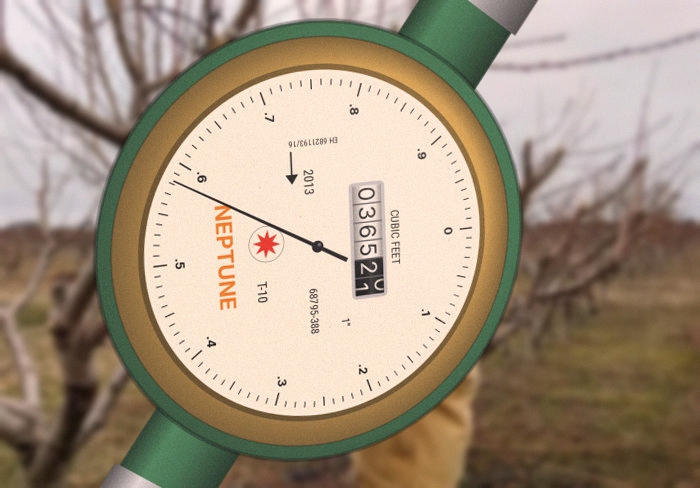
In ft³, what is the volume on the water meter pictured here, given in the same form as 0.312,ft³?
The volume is 36520.58,ft³
